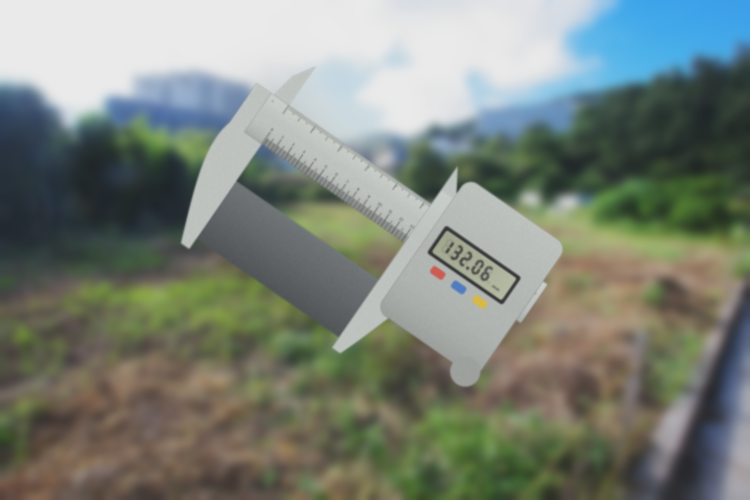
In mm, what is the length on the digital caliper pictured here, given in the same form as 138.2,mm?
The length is 132.06,mm
